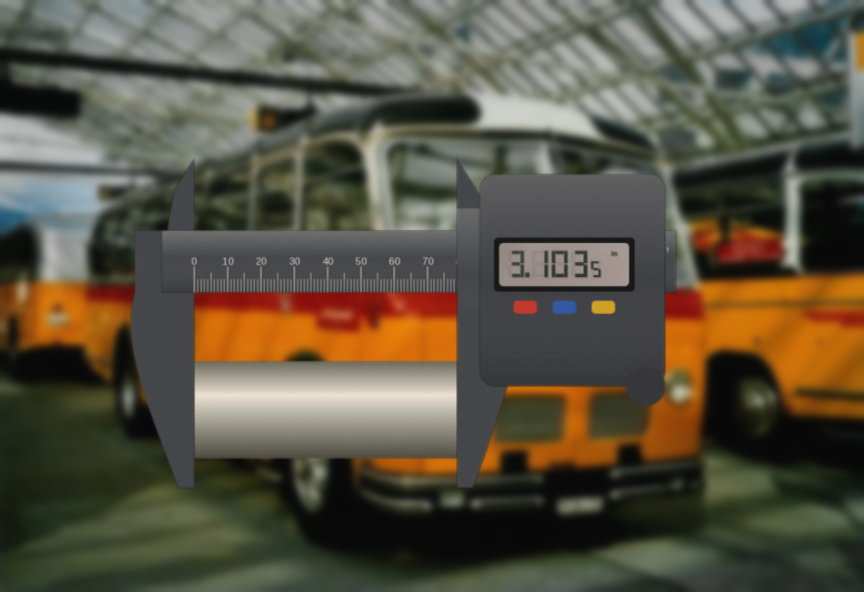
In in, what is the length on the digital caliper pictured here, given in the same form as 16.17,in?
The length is 3.1035,in
